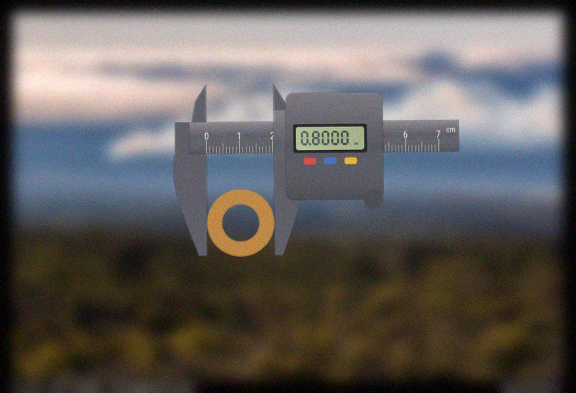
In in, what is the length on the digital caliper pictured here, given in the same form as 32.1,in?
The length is 0.8000,in
